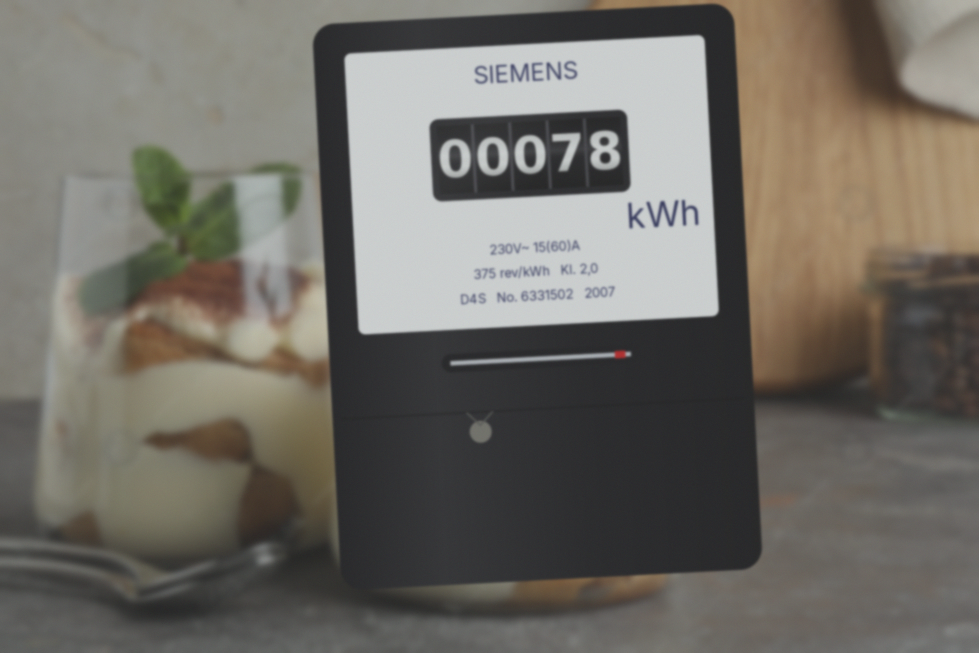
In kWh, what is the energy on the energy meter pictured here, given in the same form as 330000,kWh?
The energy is 78,kWh
